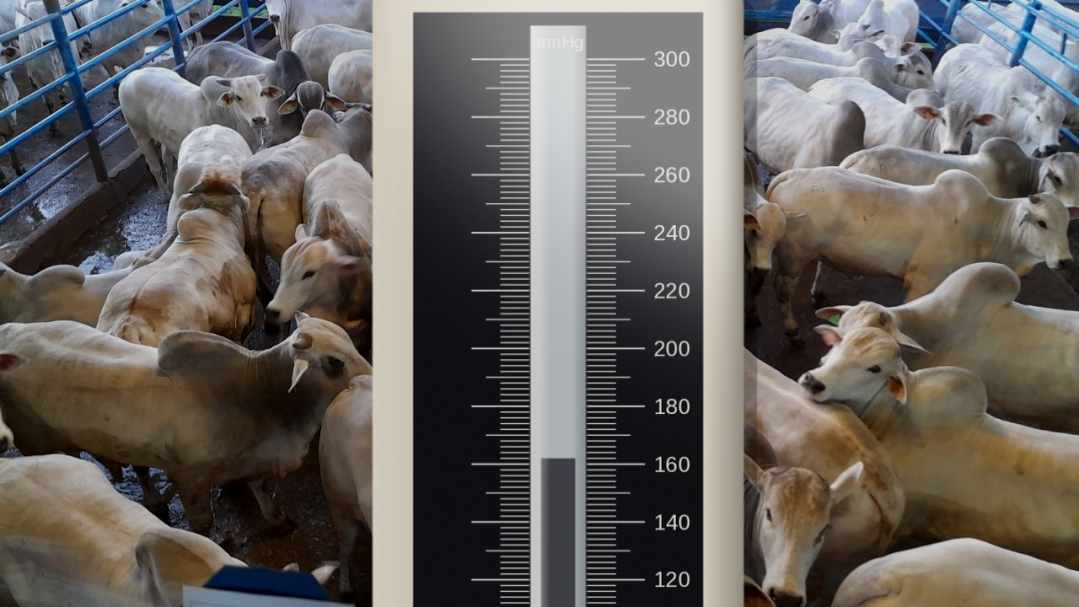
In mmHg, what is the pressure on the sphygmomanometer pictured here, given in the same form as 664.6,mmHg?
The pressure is 162,mmHg
